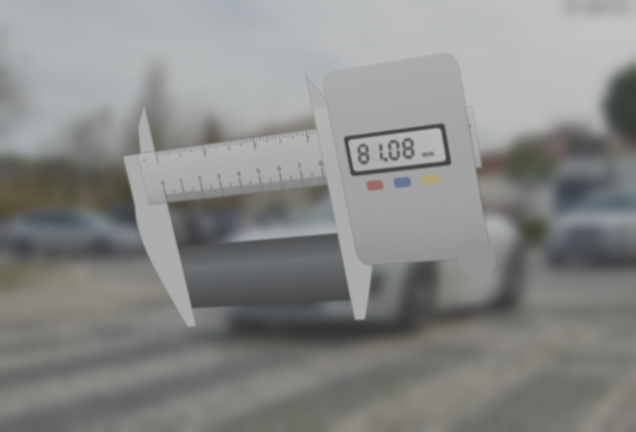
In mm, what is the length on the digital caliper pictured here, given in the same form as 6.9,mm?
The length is 81.08,mm
